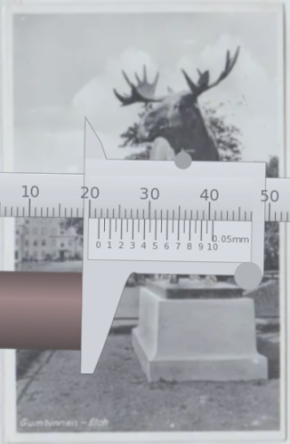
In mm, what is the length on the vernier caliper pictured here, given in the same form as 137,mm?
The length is 21.6,mm
